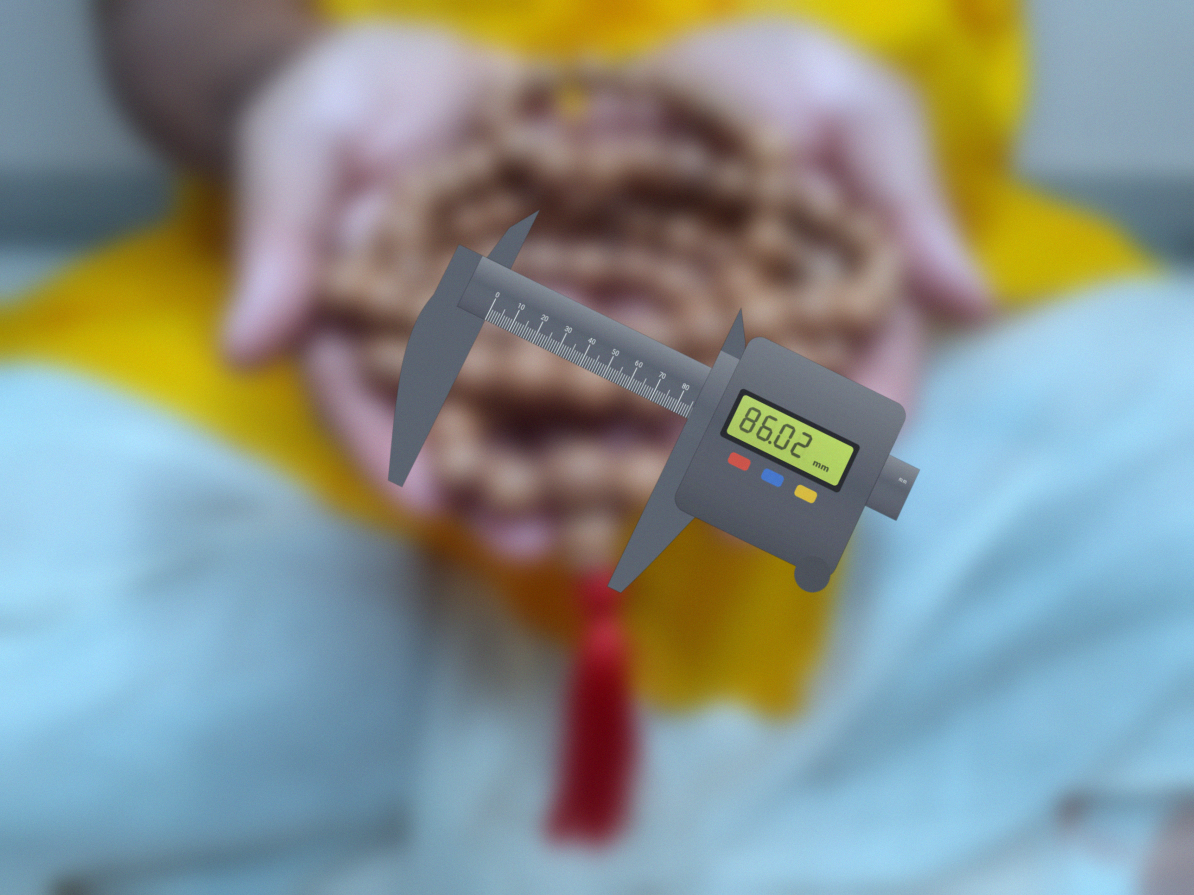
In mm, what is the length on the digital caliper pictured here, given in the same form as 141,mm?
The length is 86.02,mm
